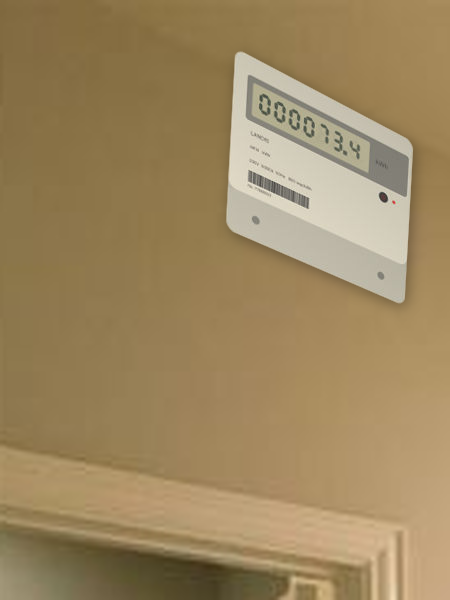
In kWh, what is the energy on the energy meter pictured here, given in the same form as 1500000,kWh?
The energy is 73.4,kWh
